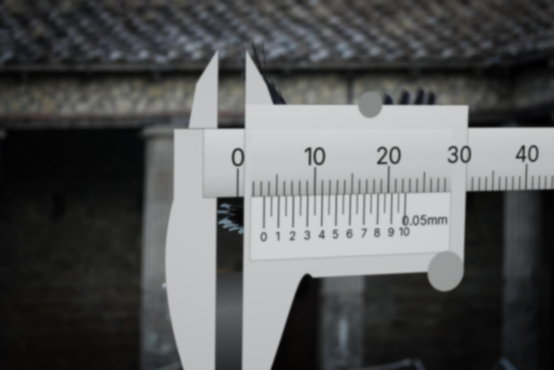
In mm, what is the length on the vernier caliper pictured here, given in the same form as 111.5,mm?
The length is 3.4,mm
